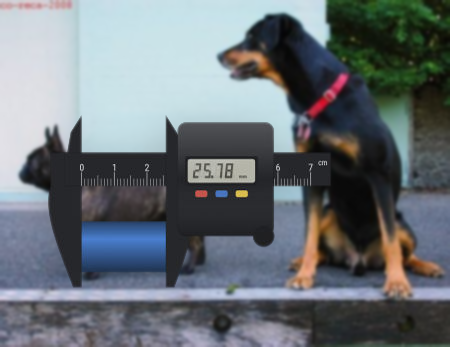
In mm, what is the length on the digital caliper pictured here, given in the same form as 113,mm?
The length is 25.78,mm
